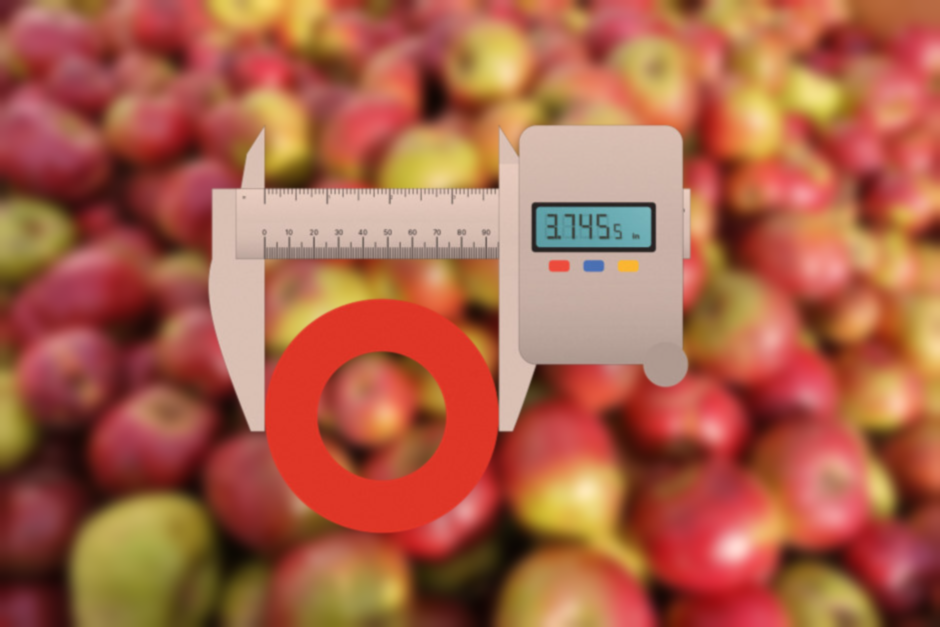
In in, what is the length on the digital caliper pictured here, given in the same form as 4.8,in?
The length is 3.7455,in
